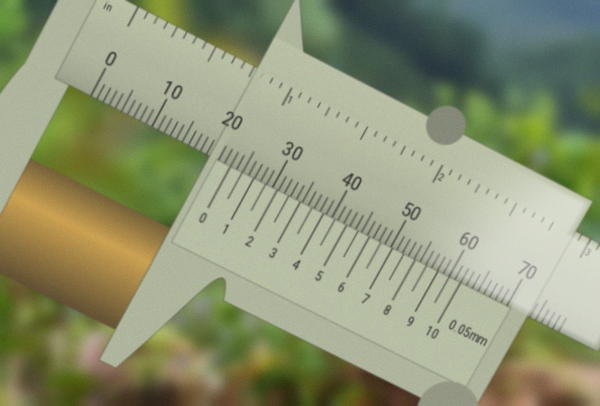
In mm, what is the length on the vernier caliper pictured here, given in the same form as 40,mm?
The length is 23.0,mm
